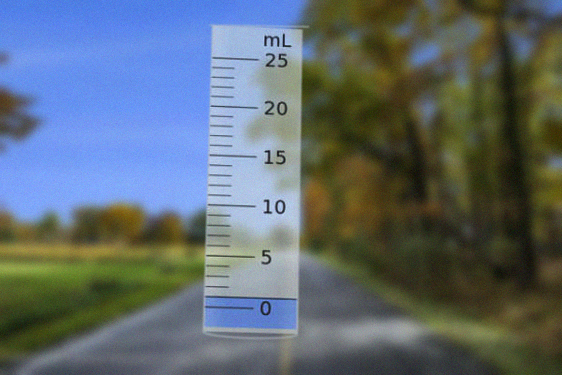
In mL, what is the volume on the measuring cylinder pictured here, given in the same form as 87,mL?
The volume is 1,mL
